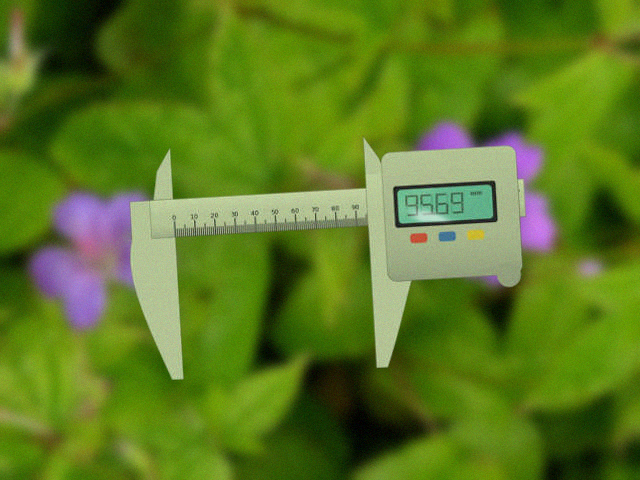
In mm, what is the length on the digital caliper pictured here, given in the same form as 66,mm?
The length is 95.69,mm
